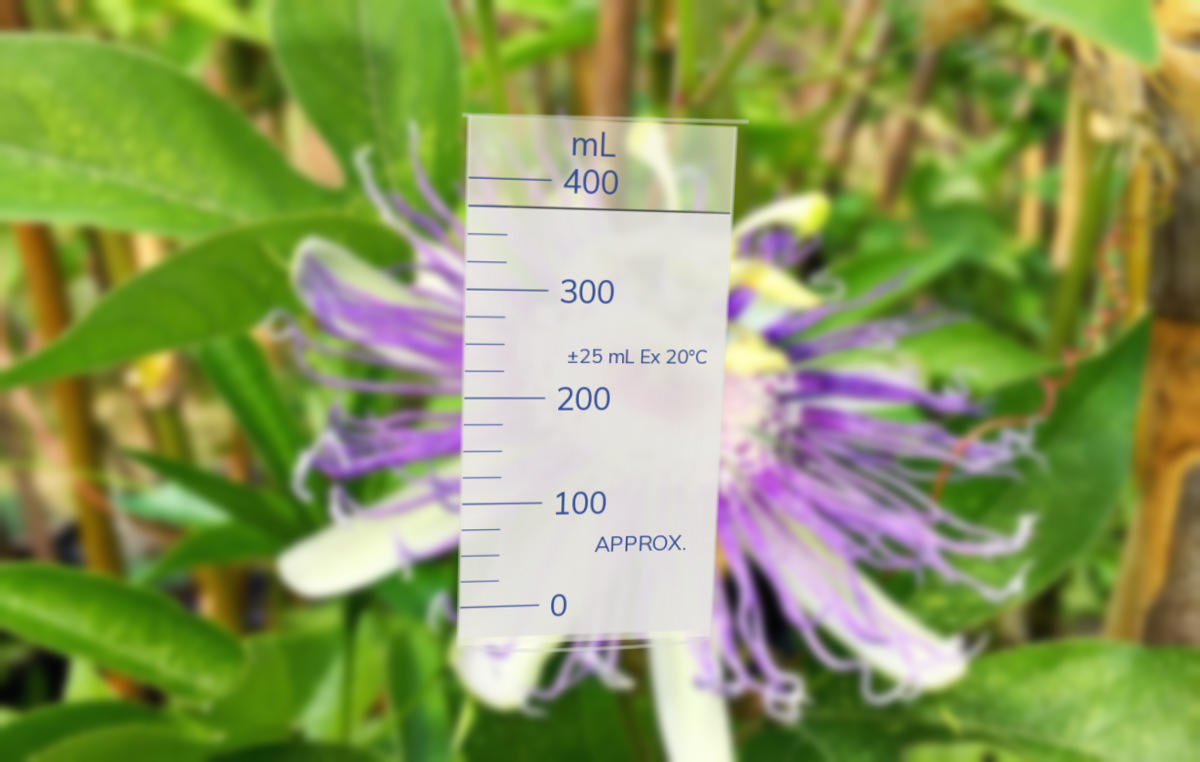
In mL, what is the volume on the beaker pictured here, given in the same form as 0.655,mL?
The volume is 375,mL
